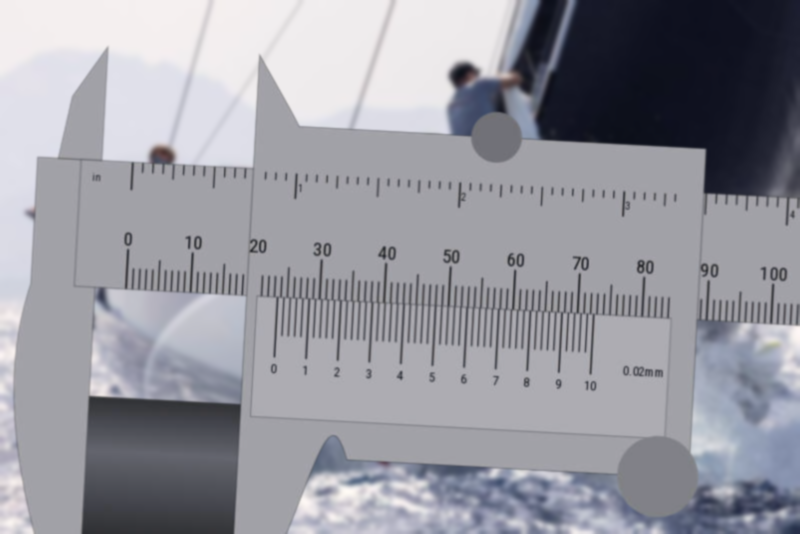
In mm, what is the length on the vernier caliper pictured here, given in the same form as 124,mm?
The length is 23.5,mm
